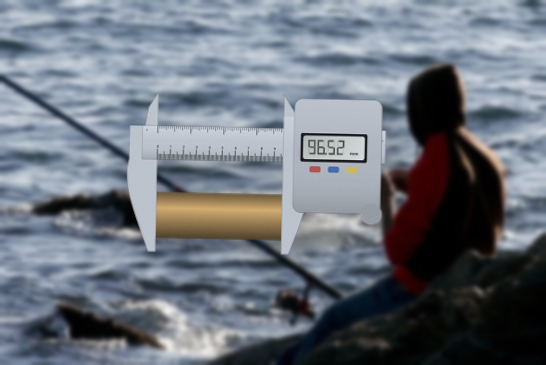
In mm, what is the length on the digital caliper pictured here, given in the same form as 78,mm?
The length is 96.52,mm
